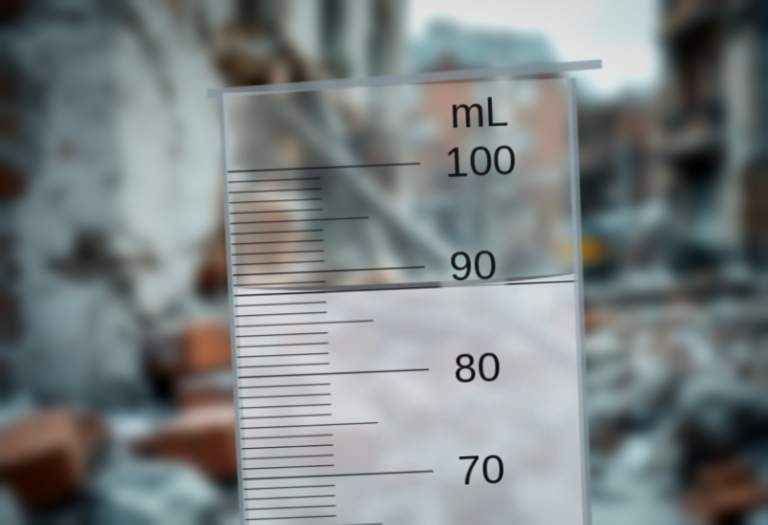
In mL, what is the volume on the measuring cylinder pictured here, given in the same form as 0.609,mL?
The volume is 88,mL
